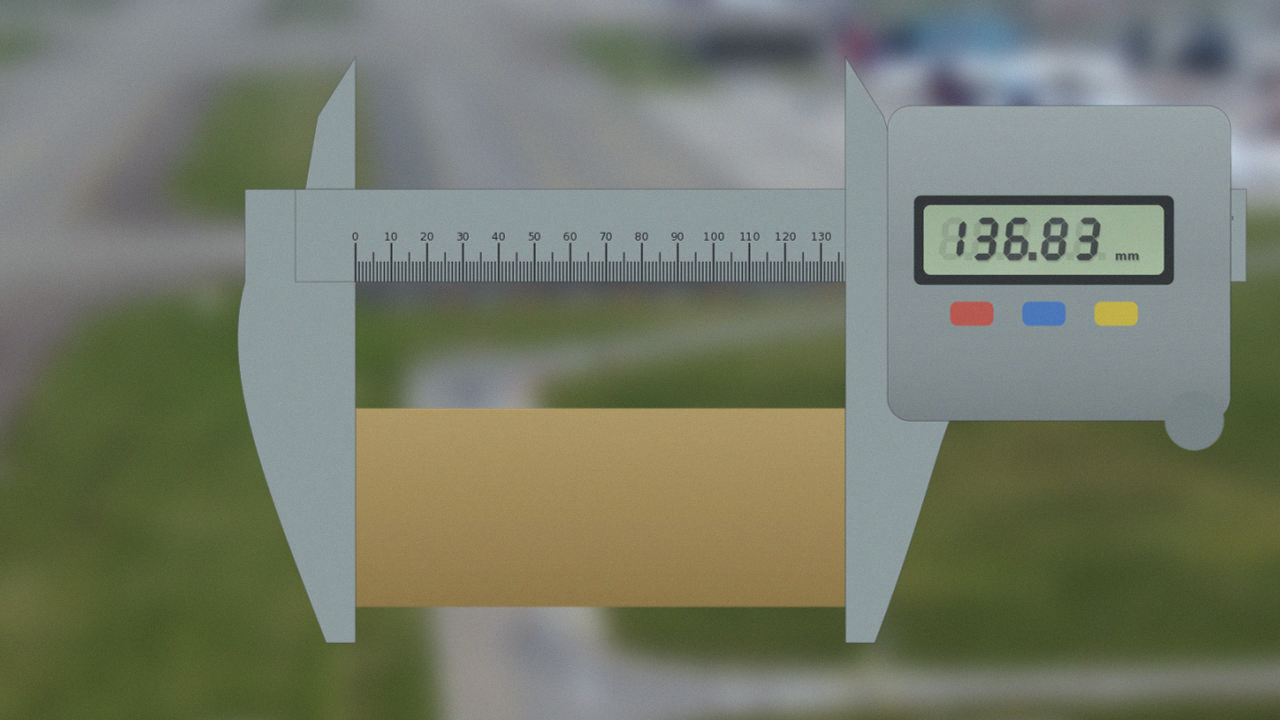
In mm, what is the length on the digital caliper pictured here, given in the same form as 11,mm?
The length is 136.83,mm
